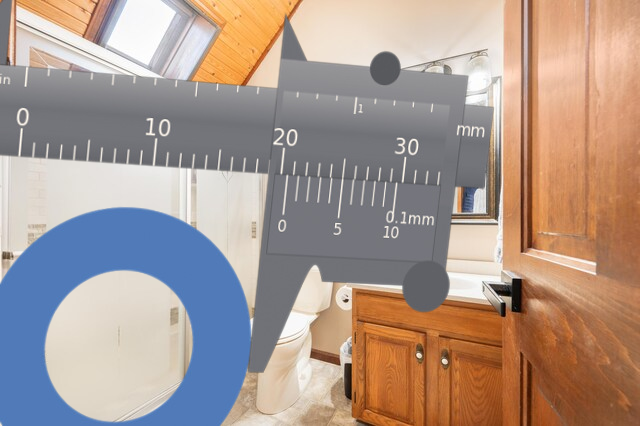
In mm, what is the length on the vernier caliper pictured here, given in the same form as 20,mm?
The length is 20.5,mm
